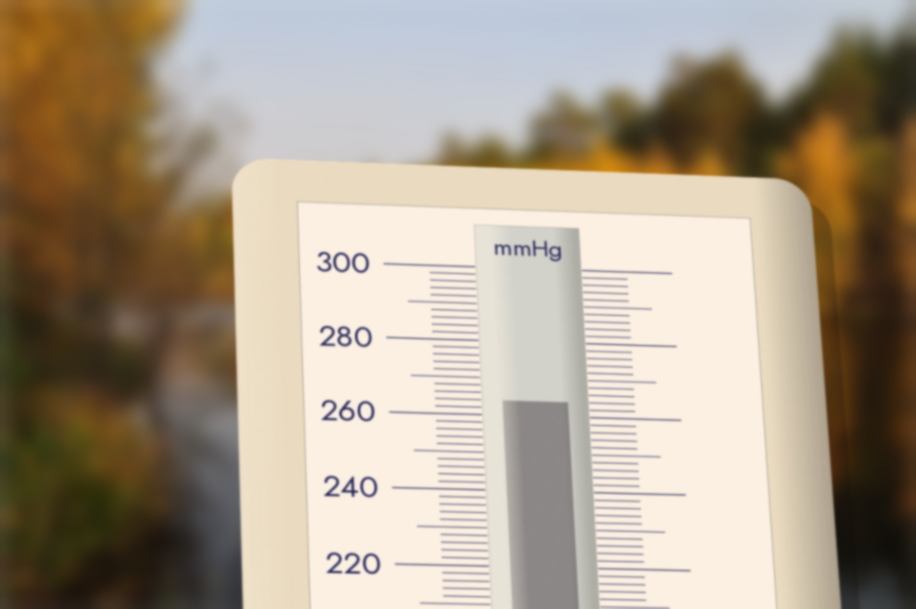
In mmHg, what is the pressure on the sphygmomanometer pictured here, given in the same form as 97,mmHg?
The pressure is 264,mmHg
